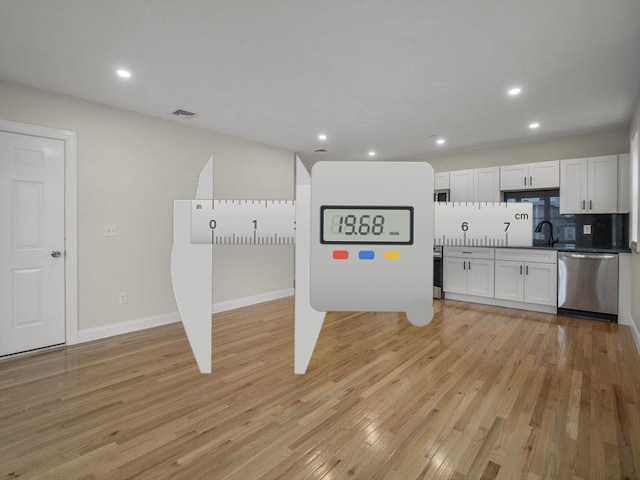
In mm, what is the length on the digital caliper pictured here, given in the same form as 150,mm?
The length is 19.68,mm
